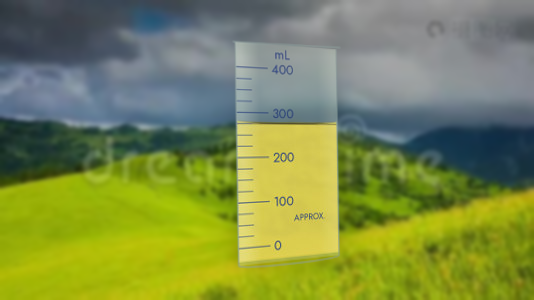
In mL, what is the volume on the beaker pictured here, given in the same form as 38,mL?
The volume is 275,mL
